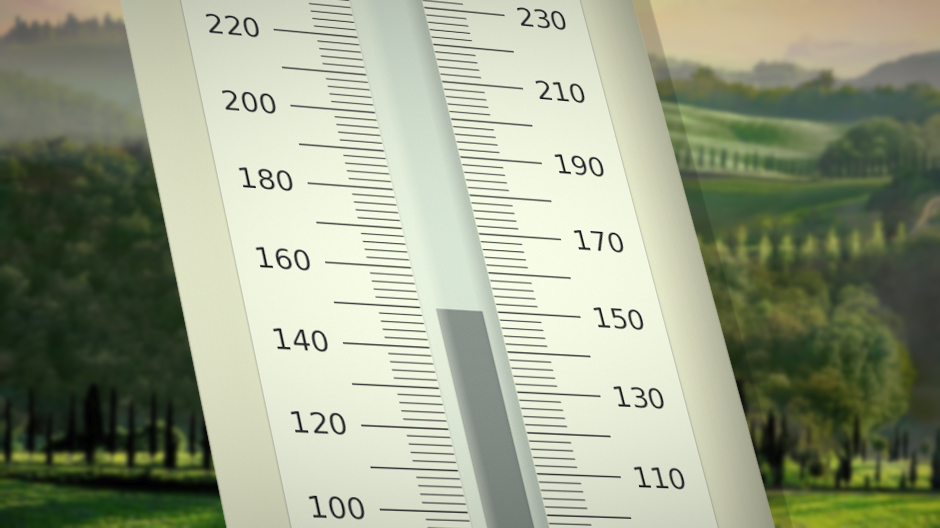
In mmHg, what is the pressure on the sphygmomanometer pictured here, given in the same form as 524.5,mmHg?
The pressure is 150,mmHg
